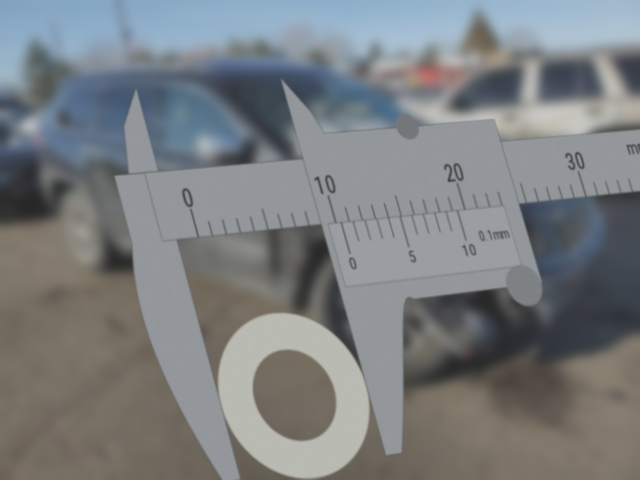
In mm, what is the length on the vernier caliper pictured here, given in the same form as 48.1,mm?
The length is 10.4,mm
